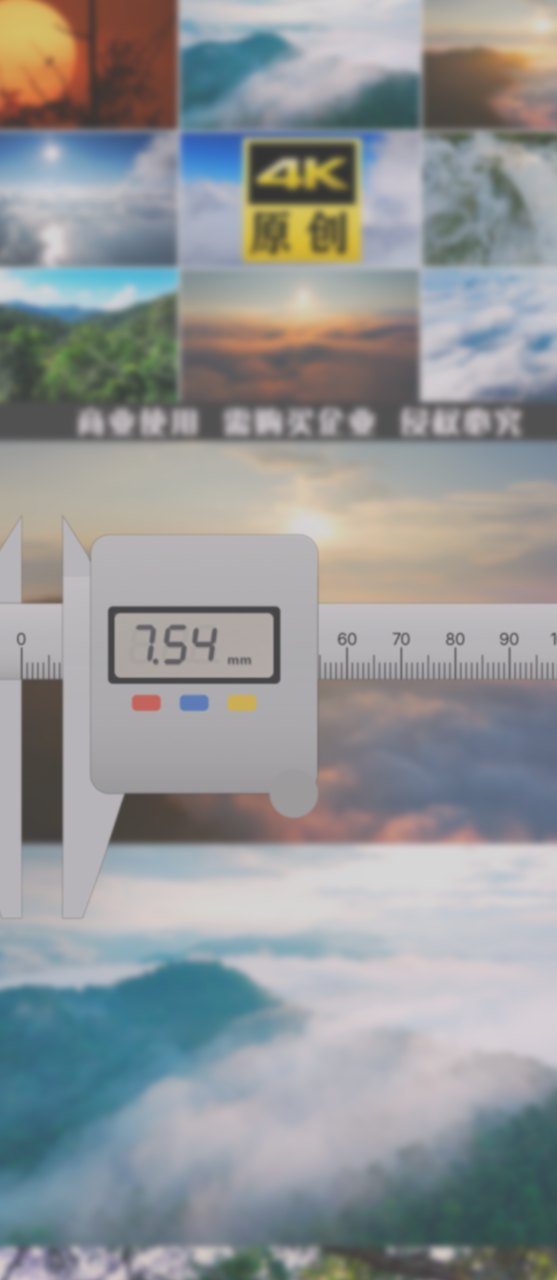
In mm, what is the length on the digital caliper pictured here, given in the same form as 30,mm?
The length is 7.54,mm
